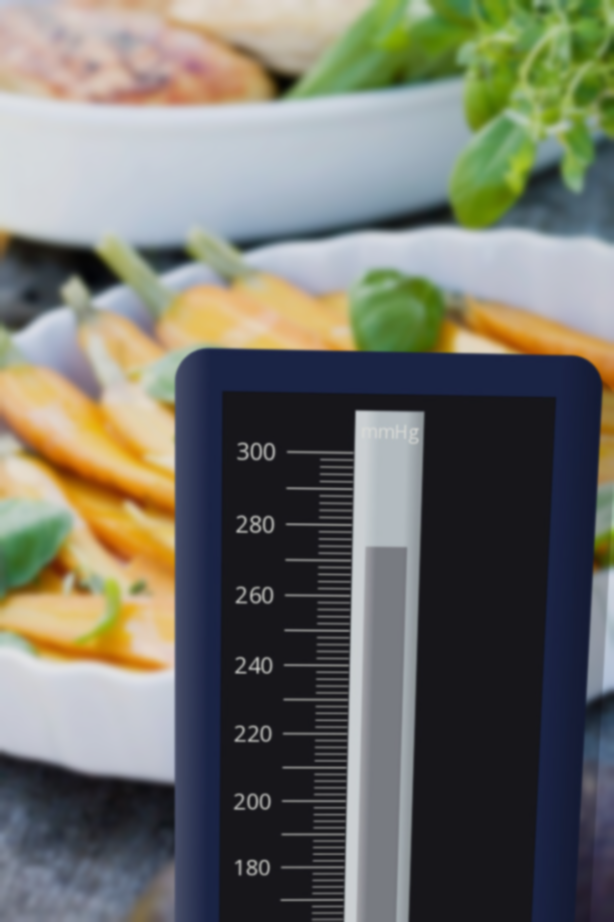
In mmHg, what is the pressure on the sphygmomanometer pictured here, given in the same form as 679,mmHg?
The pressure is 274,mmHg
